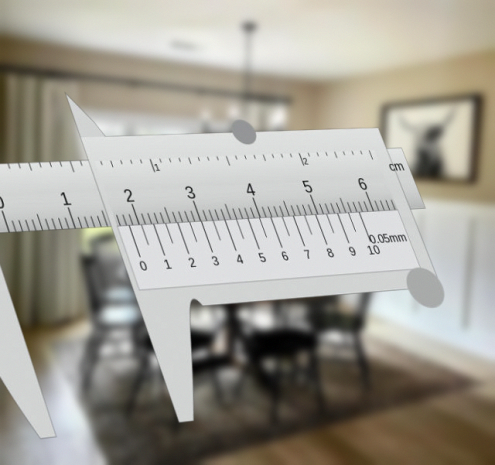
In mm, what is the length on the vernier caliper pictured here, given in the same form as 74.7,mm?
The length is 18.4,mm
